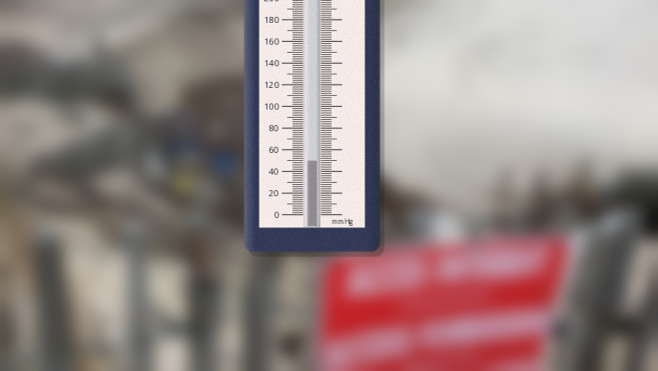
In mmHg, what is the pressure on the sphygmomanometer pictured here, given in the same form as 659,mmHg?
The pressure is 50,mmHg
